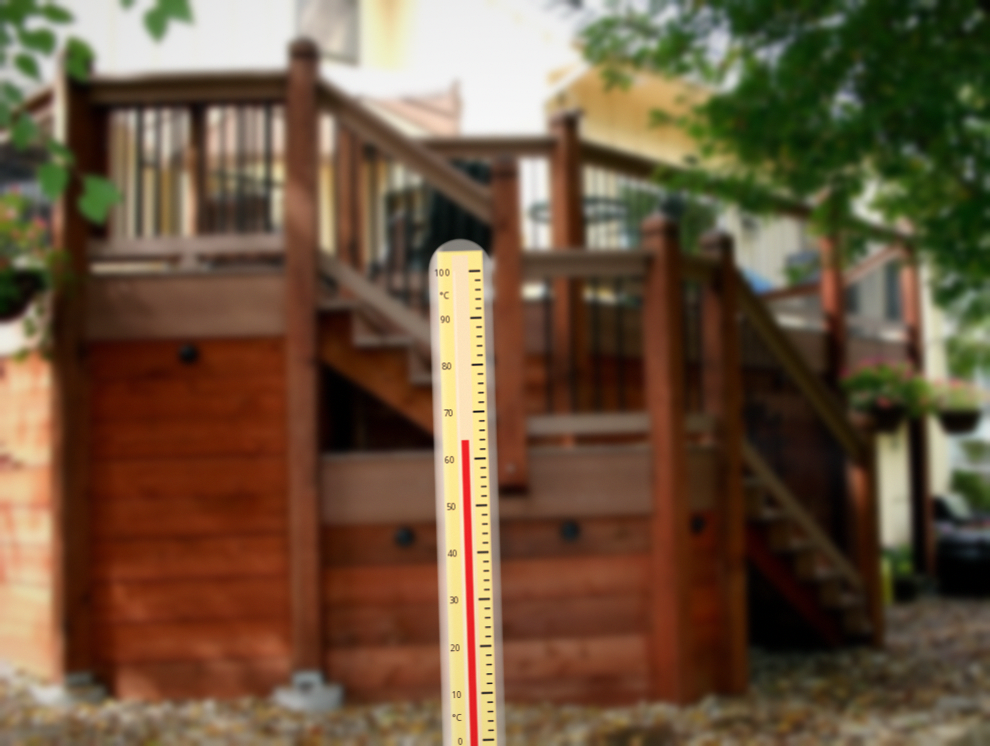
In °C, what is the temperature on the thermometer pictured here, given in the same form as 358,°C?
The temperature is 64,°C
